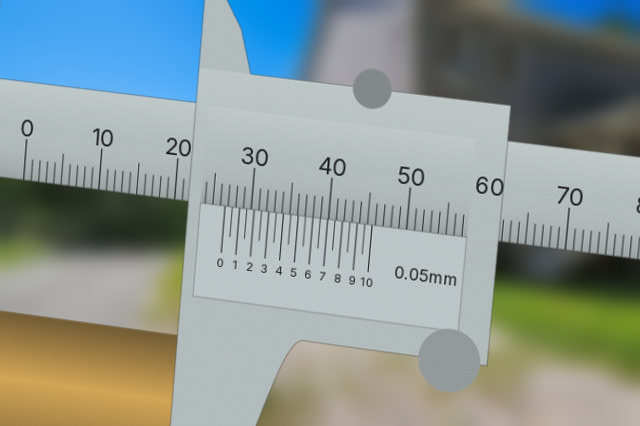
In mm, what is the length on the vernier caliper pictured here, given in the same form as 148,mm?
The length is 26.6,mm
